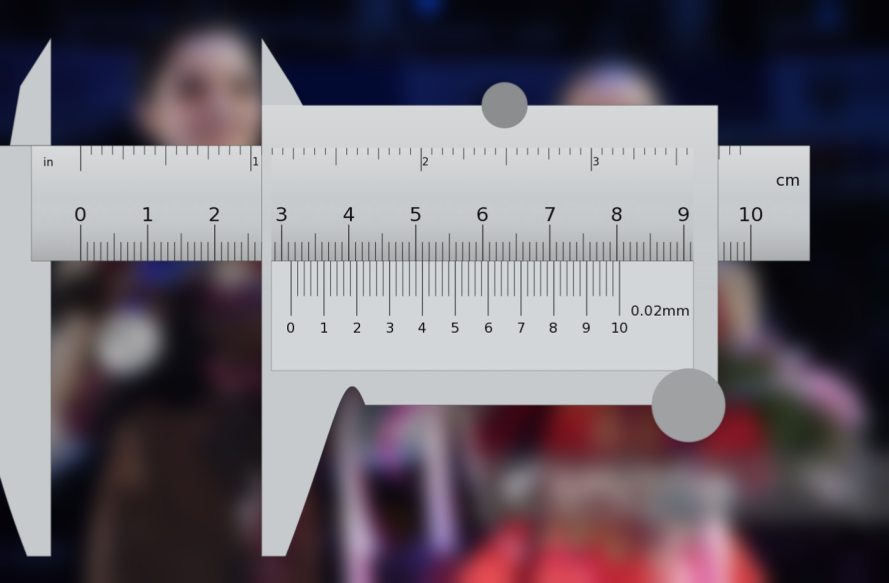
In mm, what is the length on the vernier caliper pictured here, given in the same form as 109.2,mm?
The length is 31.4,mm
